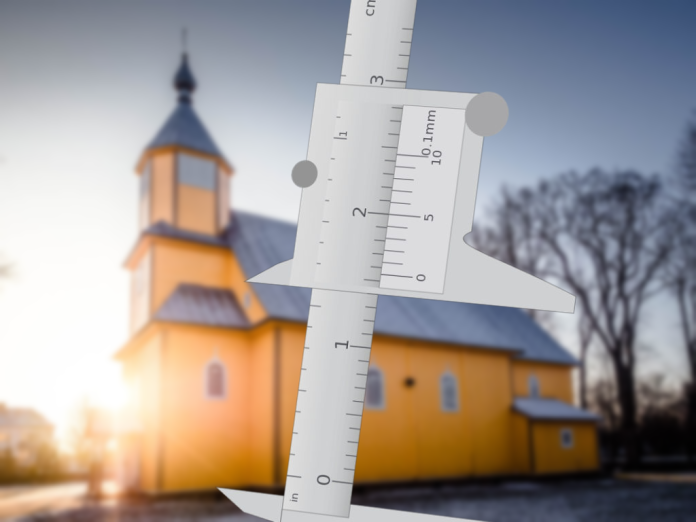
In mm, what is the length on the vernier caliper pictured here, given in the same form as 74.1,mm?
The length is 15.5,mm
